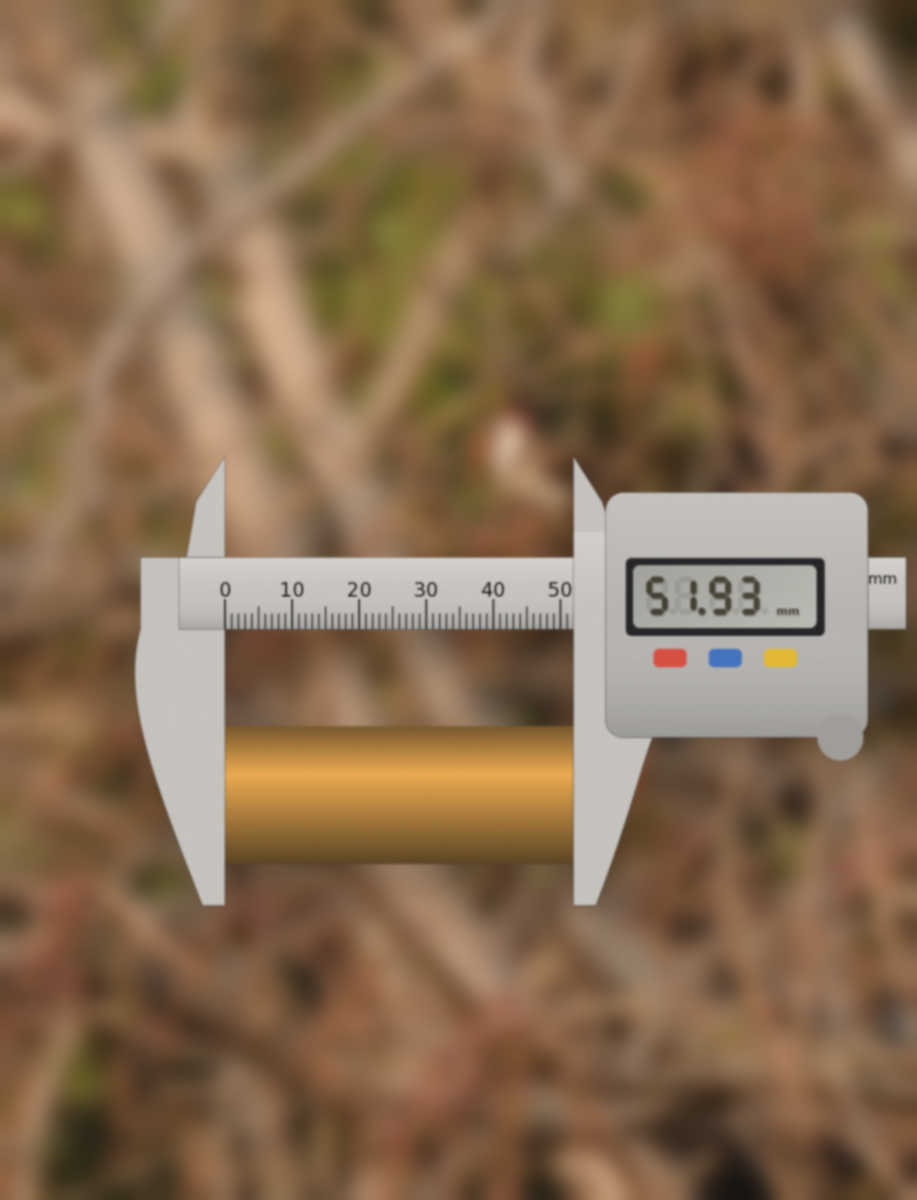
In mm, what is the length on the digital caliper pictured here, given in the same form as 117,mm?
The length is 51.93,mm
